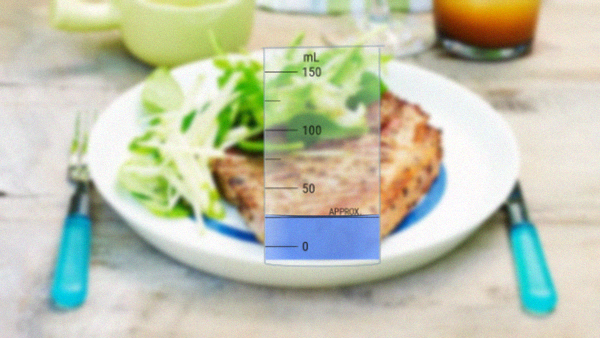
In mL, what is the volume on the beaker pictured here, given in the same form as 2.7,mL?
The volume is 25,mL
